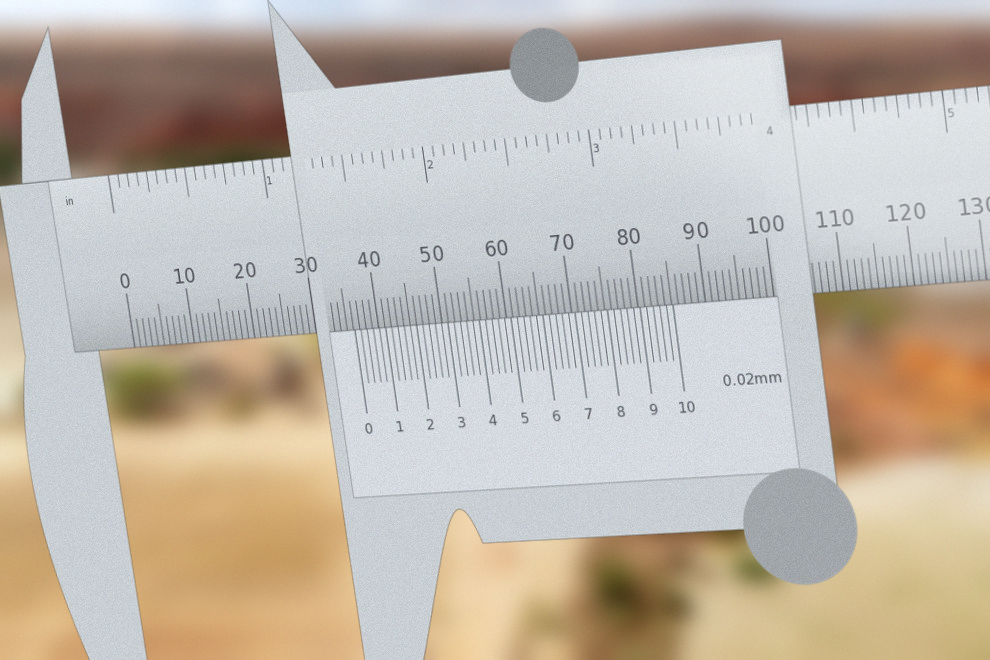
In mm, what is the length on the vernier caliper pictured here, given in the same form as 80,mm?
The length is 36.2,mm
